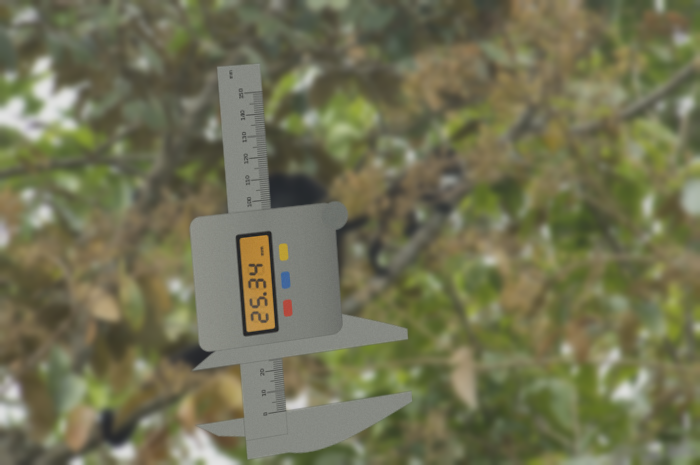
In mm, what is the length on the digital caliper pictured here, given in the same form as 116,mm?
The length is 25.34,mm
